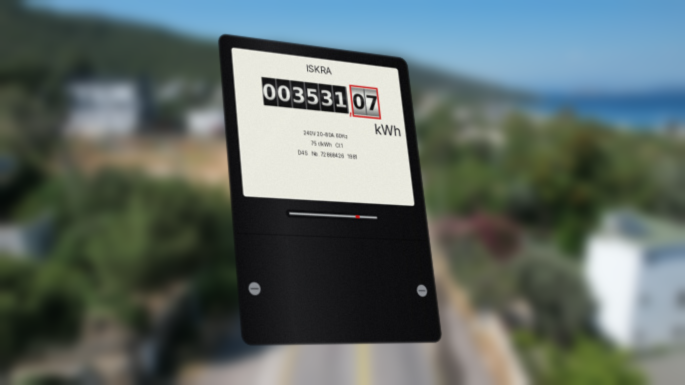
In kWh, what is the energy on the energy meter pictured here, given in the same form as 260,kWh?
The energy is 3531.07,kWh
